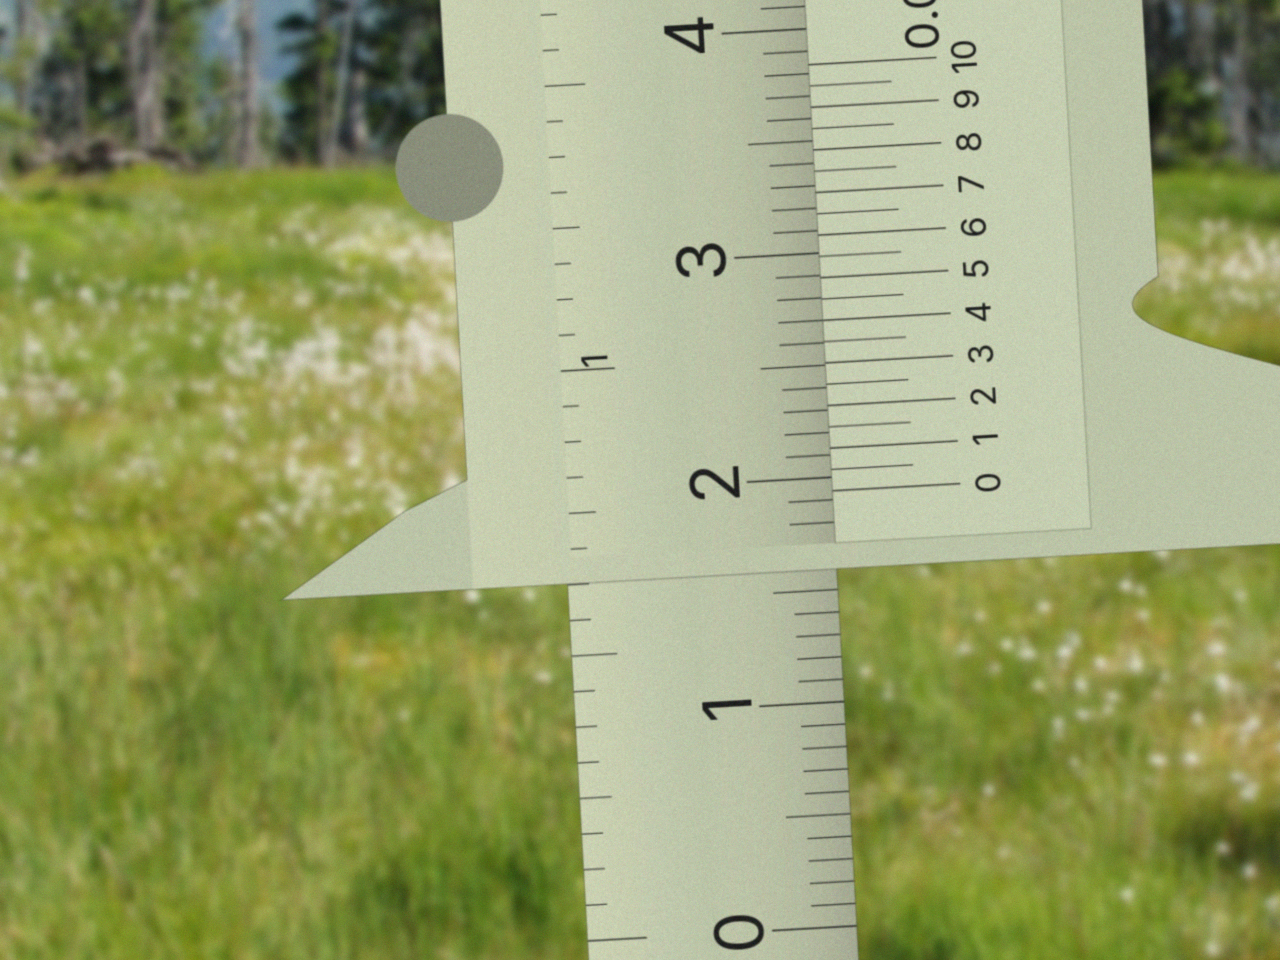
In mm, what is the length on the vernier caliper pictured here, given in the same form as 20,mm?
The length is 19.4,mm
